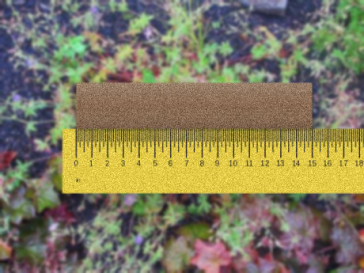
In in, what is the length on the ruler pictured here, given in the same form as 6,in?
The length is 15,in
